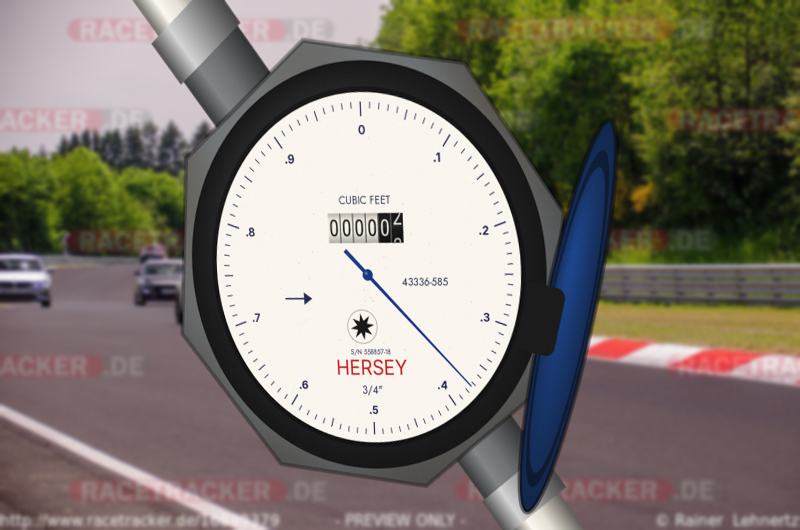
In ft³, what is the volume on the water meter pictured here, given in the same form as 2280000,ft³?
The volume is 2.37,ft³
